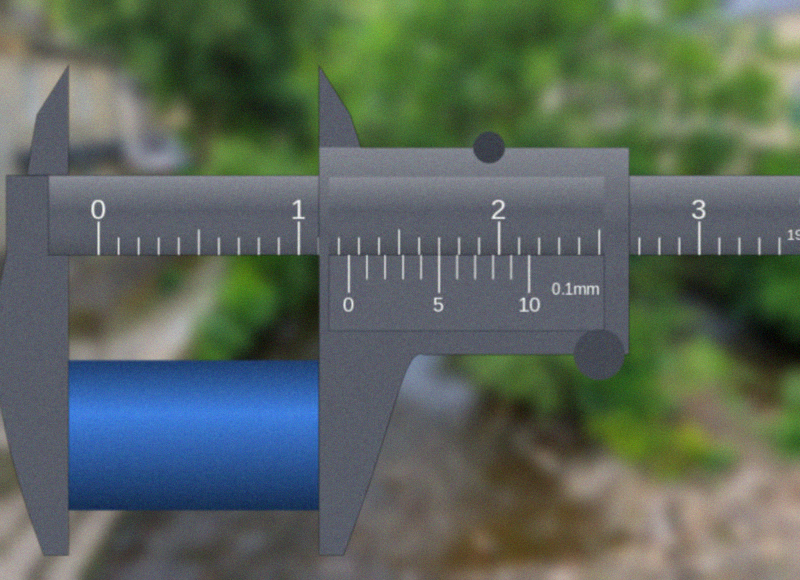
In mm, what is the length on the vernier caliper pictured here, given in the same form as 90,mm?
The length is 12.5,mm
